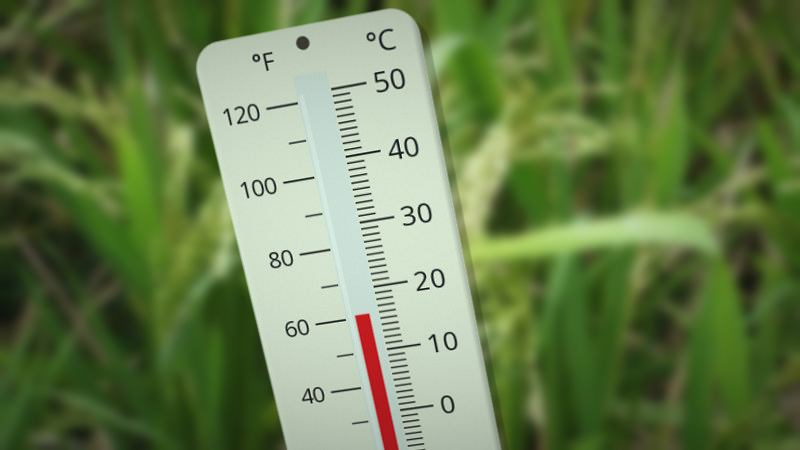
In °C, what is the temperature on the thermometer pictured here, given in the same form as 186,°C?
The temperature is 16,°C
